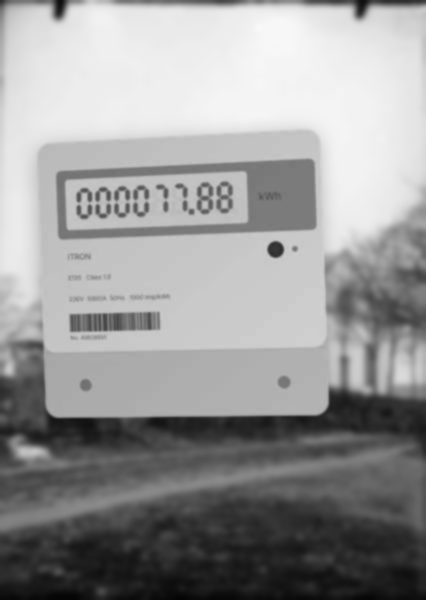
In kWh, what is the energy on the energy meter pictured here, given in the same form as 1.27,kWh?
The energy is 77.88,kWh
